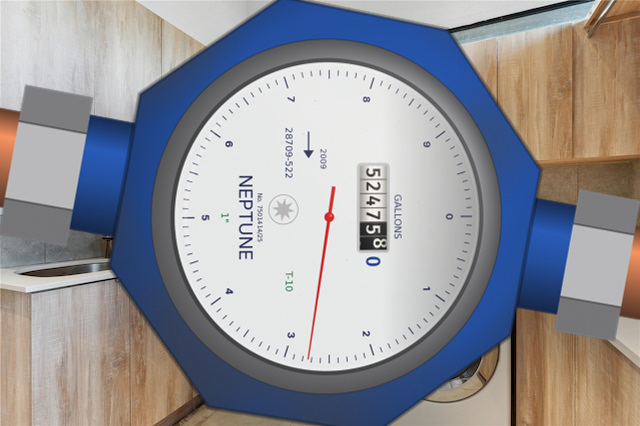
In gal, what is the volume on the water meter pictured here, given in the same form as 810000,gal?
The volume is 5247582.7,gal
